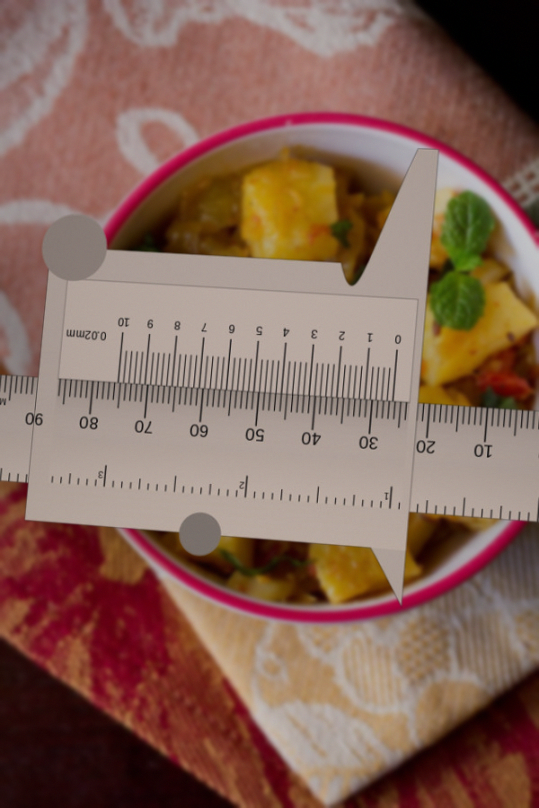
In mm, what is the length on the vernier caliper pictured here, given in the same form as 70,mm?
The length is 26.4,mm
